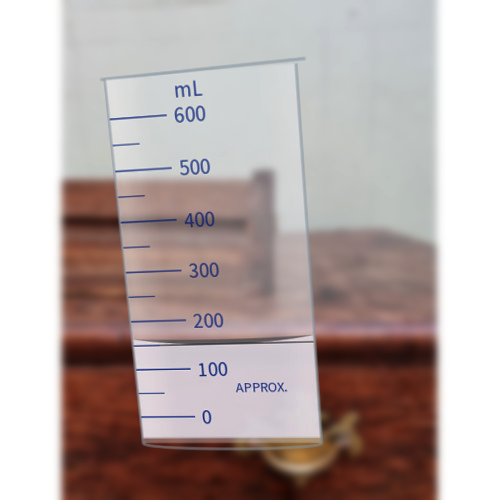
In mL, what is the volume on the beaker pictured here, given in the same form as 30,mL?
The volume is 150,mL
